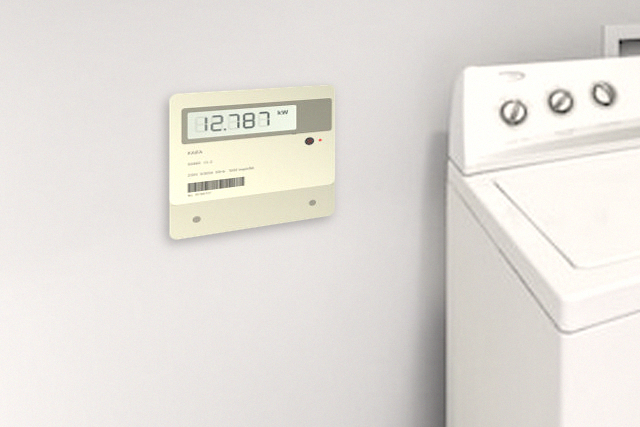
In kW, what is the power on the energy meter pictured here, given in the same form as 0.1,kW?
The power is 12.787,kW
